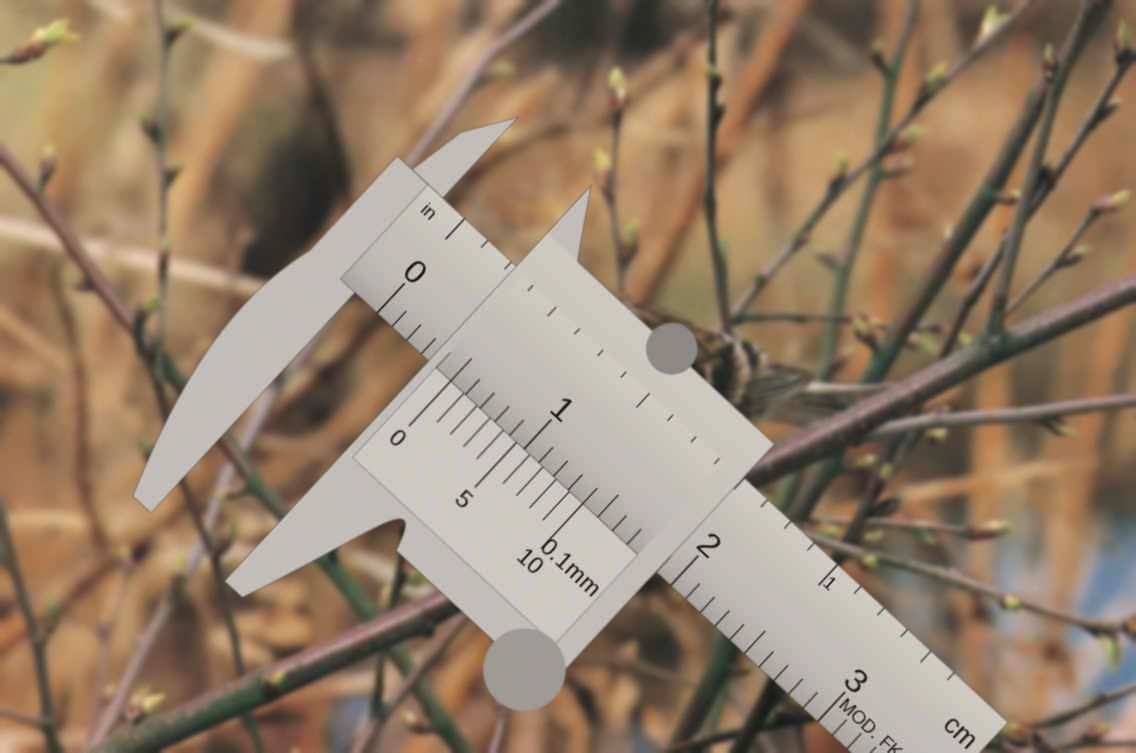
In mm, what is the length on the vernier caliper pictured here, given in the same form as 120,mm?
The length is 5.0,mm
